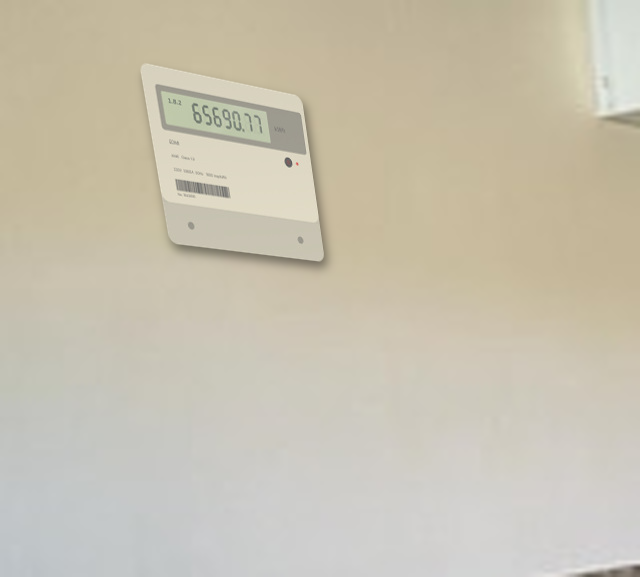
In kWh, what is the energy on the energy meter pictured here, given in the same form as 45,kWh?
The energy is 65690.77,kWh
